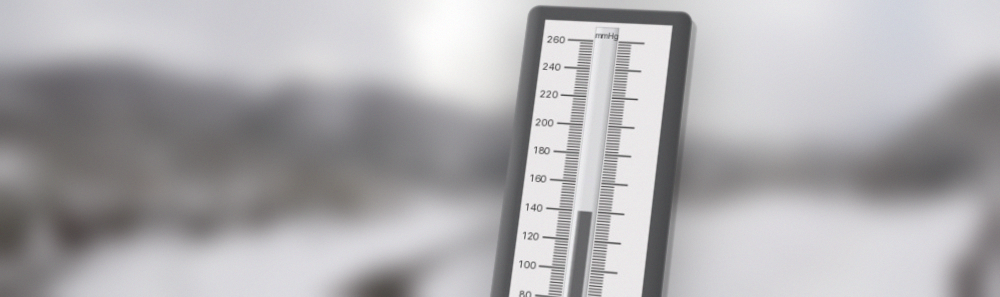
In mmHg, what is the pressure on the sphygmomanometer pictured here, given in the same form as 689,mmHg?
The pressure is 140,mmHg
